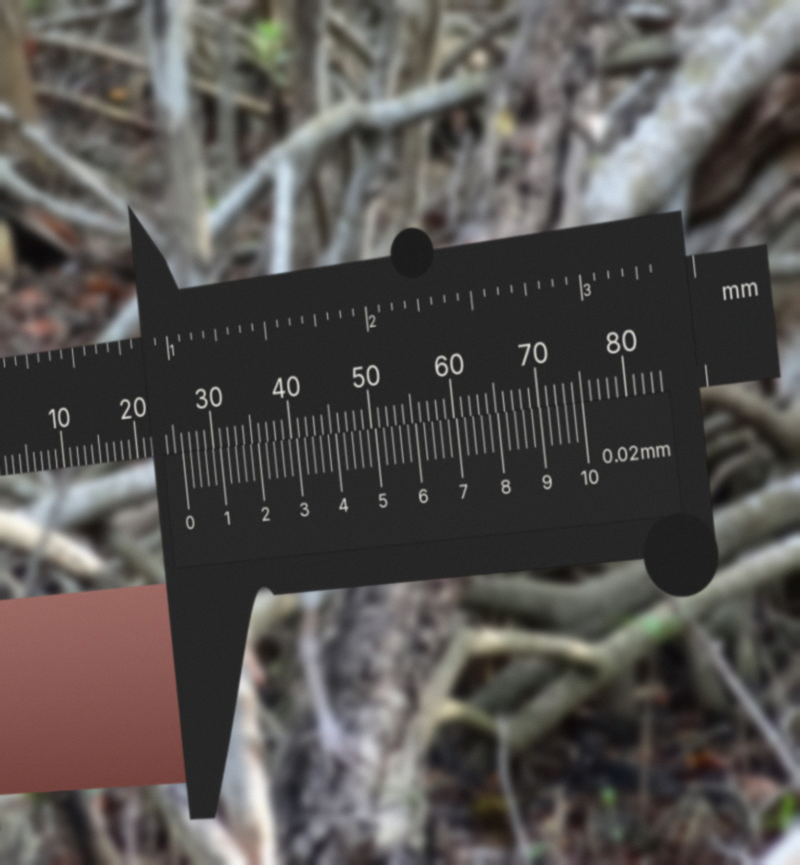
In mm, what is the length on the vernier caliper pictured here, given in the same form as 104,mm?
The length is 26.0,mm
